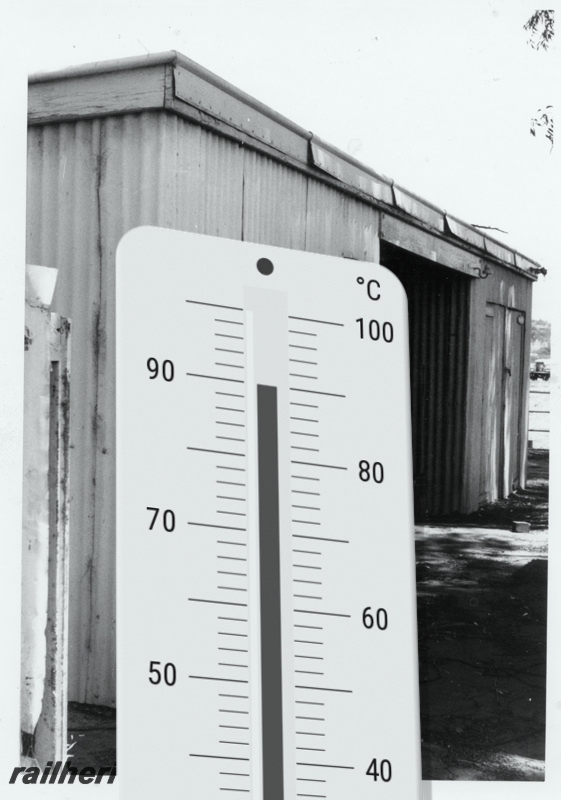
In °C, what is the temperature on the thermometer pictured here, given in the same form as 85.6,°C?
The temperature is 90,°C
